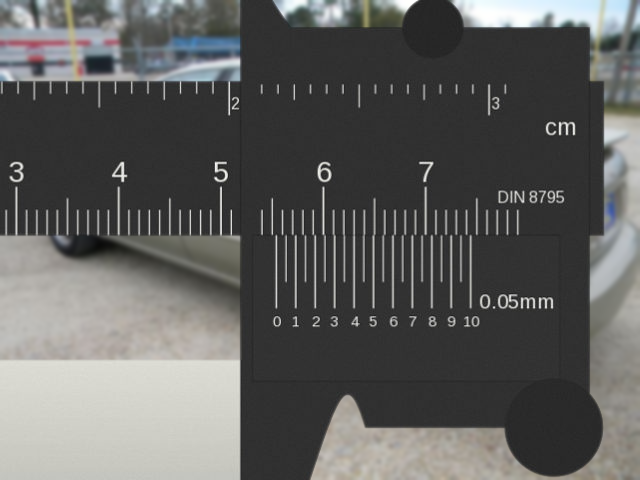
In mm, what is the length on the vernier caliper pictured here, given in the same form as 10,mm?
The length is 55.4,mm
